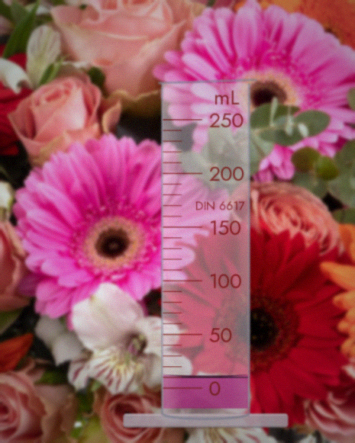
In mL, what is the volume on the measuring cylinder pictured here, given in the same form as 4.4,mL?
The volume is 10,mL
